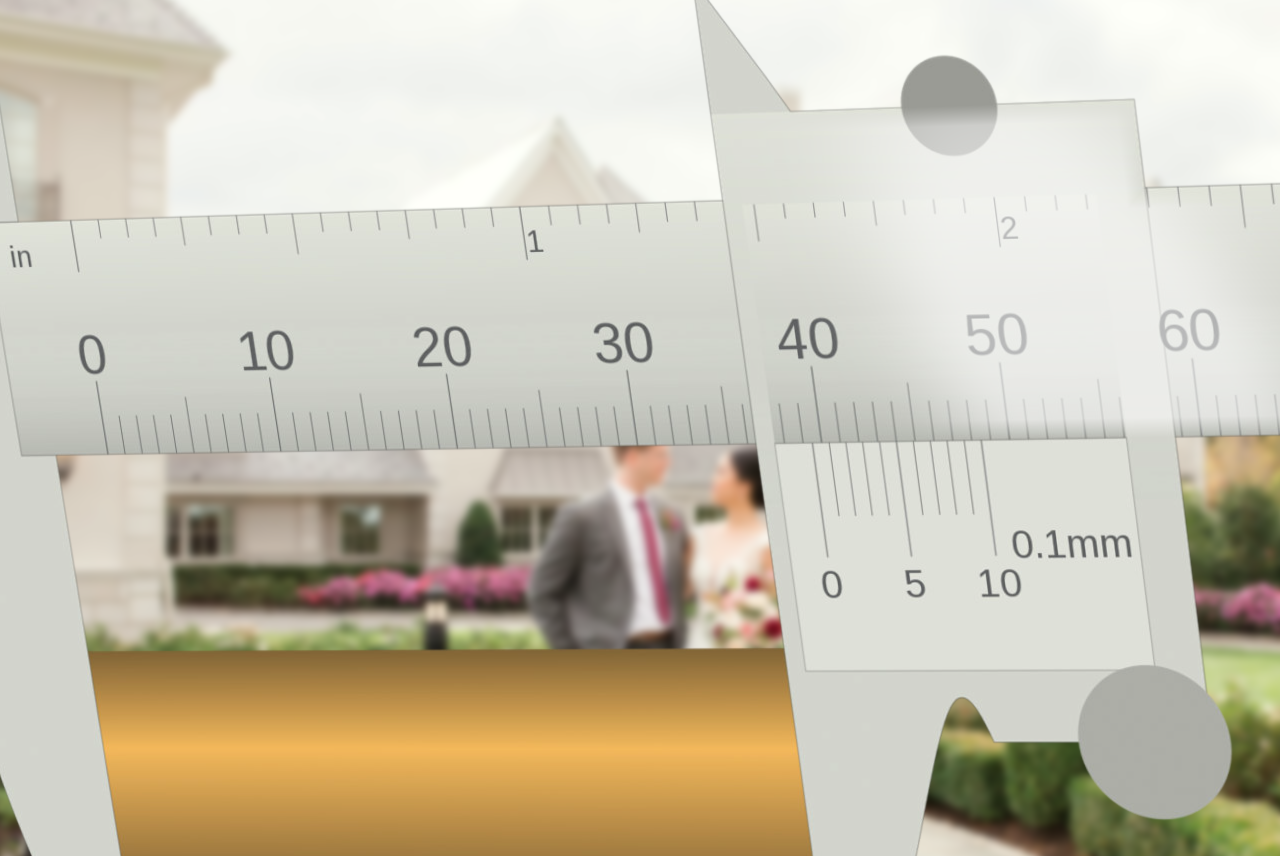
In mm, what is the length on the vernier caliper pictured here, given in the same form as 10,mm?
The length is 39.5,mm
